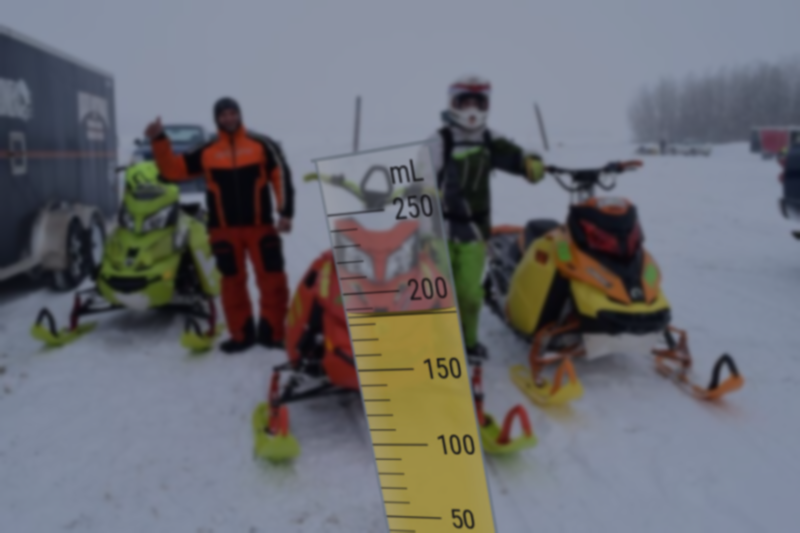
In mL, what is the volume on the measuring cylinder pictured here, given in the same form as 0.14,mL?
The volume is 185,mL
